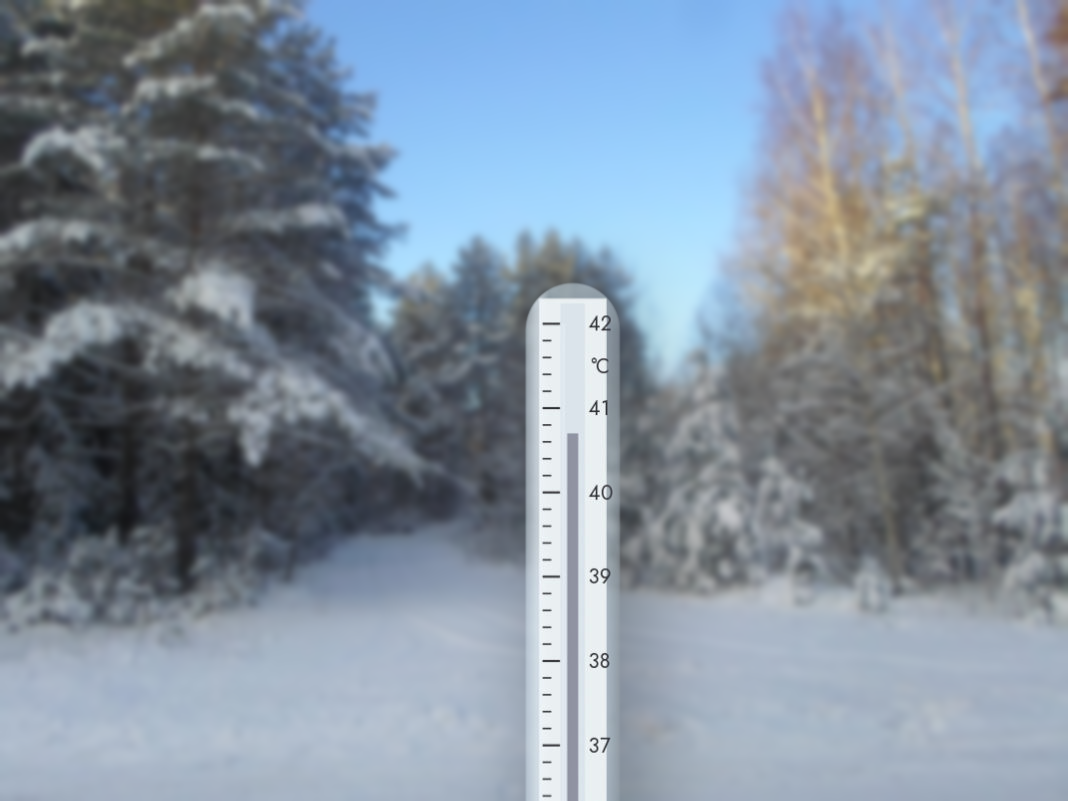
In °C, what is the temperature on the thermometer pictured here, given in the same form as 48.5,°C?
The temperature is 40.7,°C
